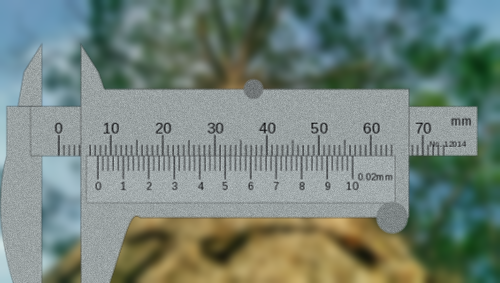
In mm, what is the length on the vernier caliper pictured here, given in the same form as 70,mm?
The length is 7.5,mm
